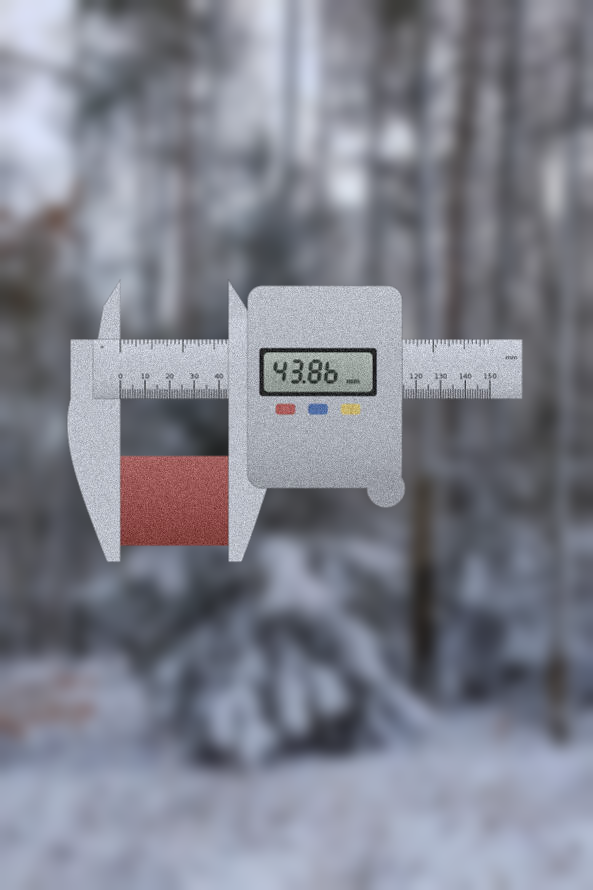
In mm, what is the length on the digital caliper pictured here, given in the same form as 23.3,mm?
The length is 43.86,mm
